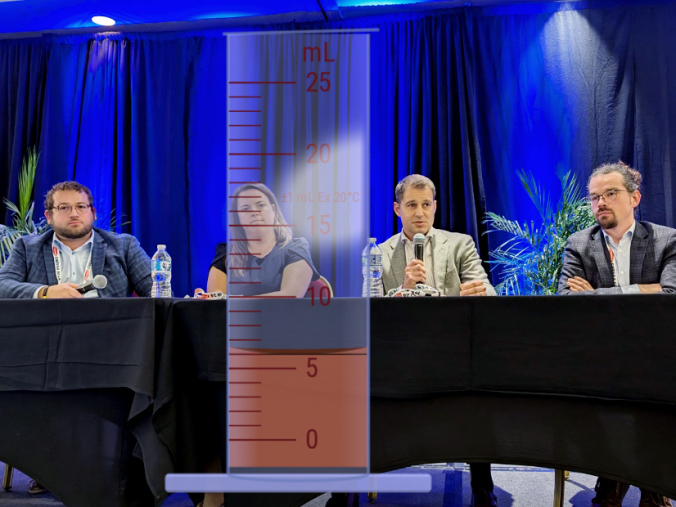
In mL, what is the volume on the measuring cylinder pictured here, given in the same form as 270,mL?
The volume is 6,mL
